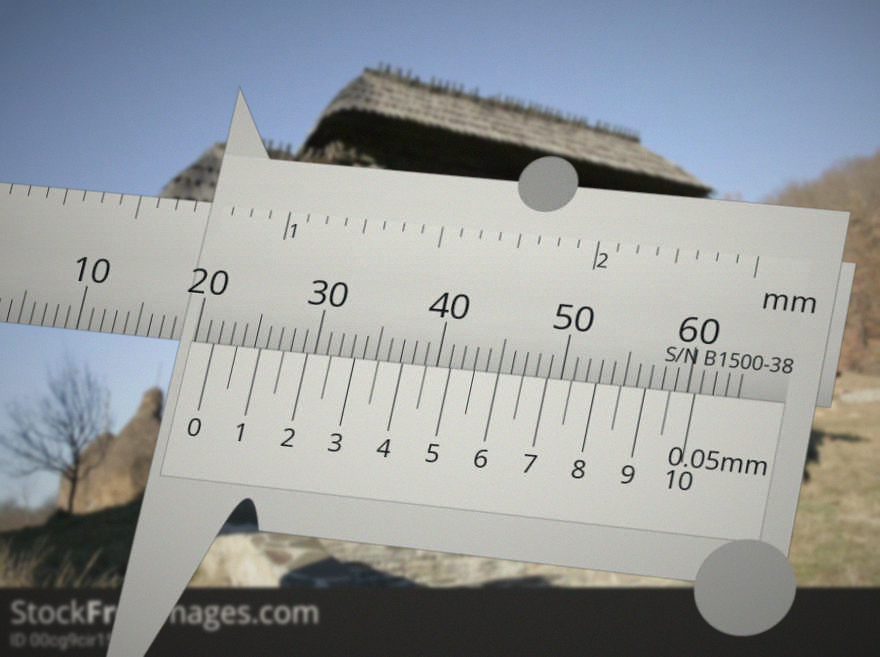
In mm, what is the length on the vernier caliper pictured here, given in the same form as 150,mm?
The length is 21.6,mm
